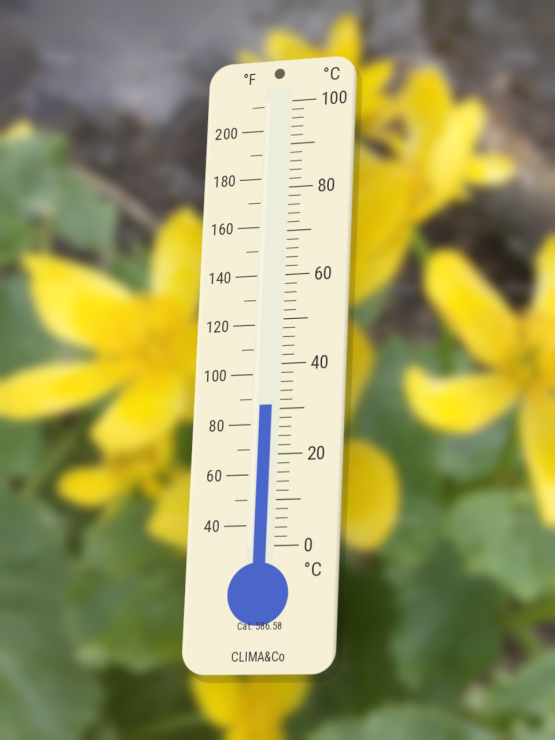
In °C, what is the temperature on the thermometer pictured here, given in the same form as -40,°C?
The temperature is 31,°C
